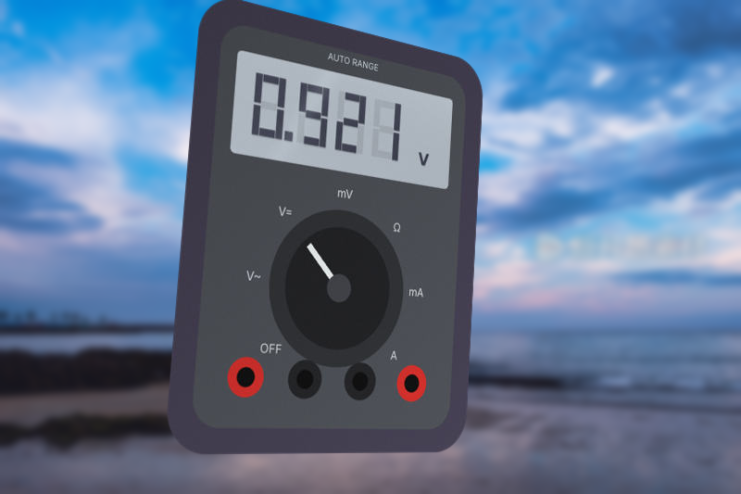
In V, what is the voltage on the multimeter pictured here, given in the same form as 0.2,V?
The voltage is 0.921,V
